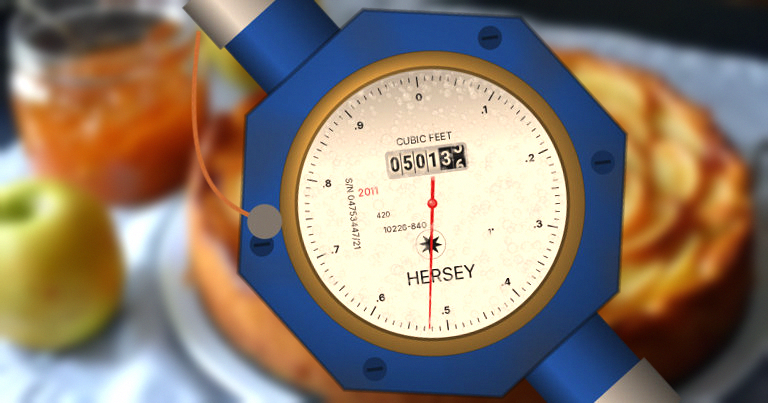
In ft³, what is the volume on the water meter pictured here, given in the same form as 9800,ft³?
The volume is 50135.52,ft³
